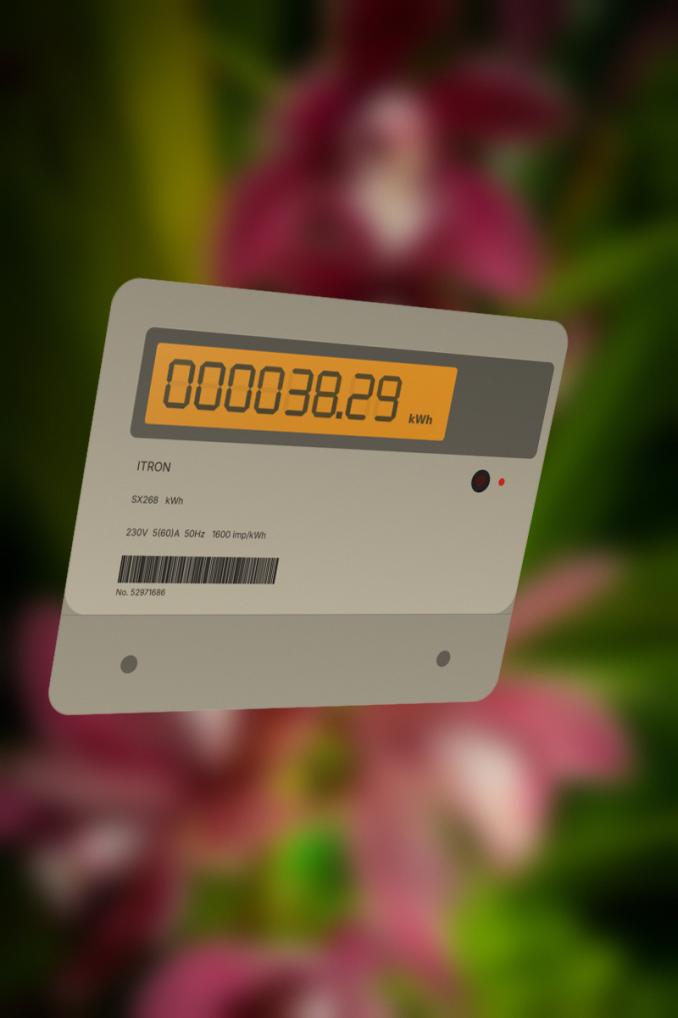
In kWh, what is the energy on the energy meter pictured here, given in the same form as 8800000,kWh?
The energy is 38.29,kWh
